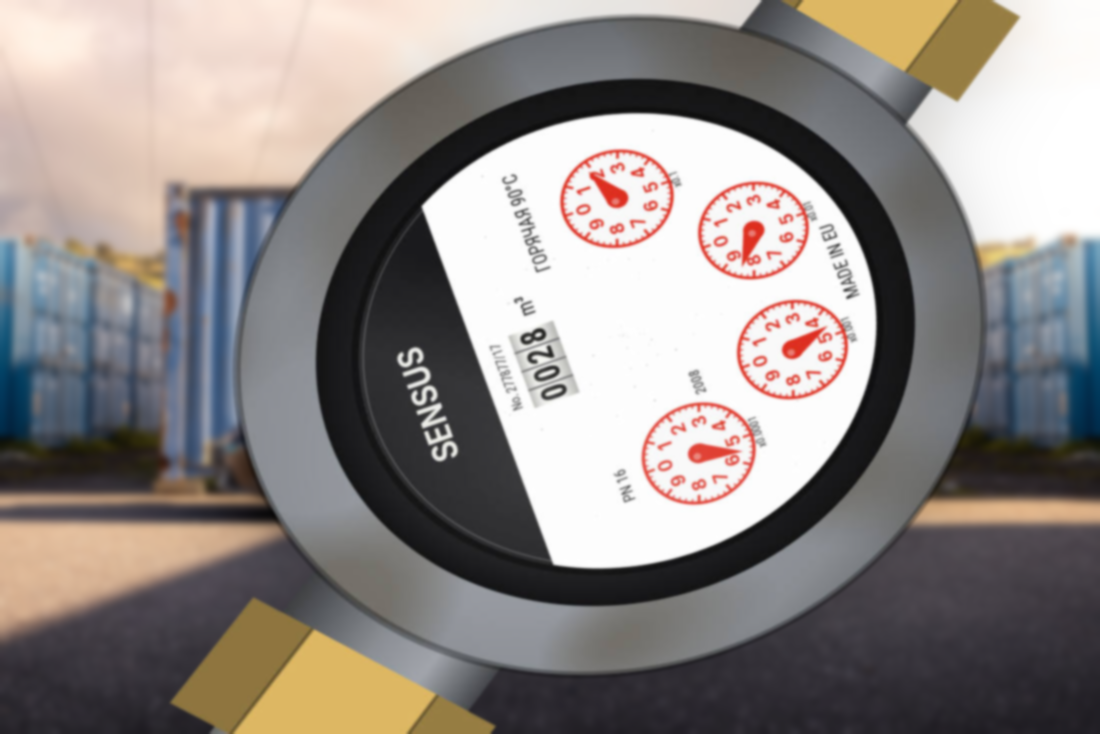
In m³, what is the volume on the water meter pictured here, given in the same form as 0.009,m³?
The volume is 28.1845,m³
